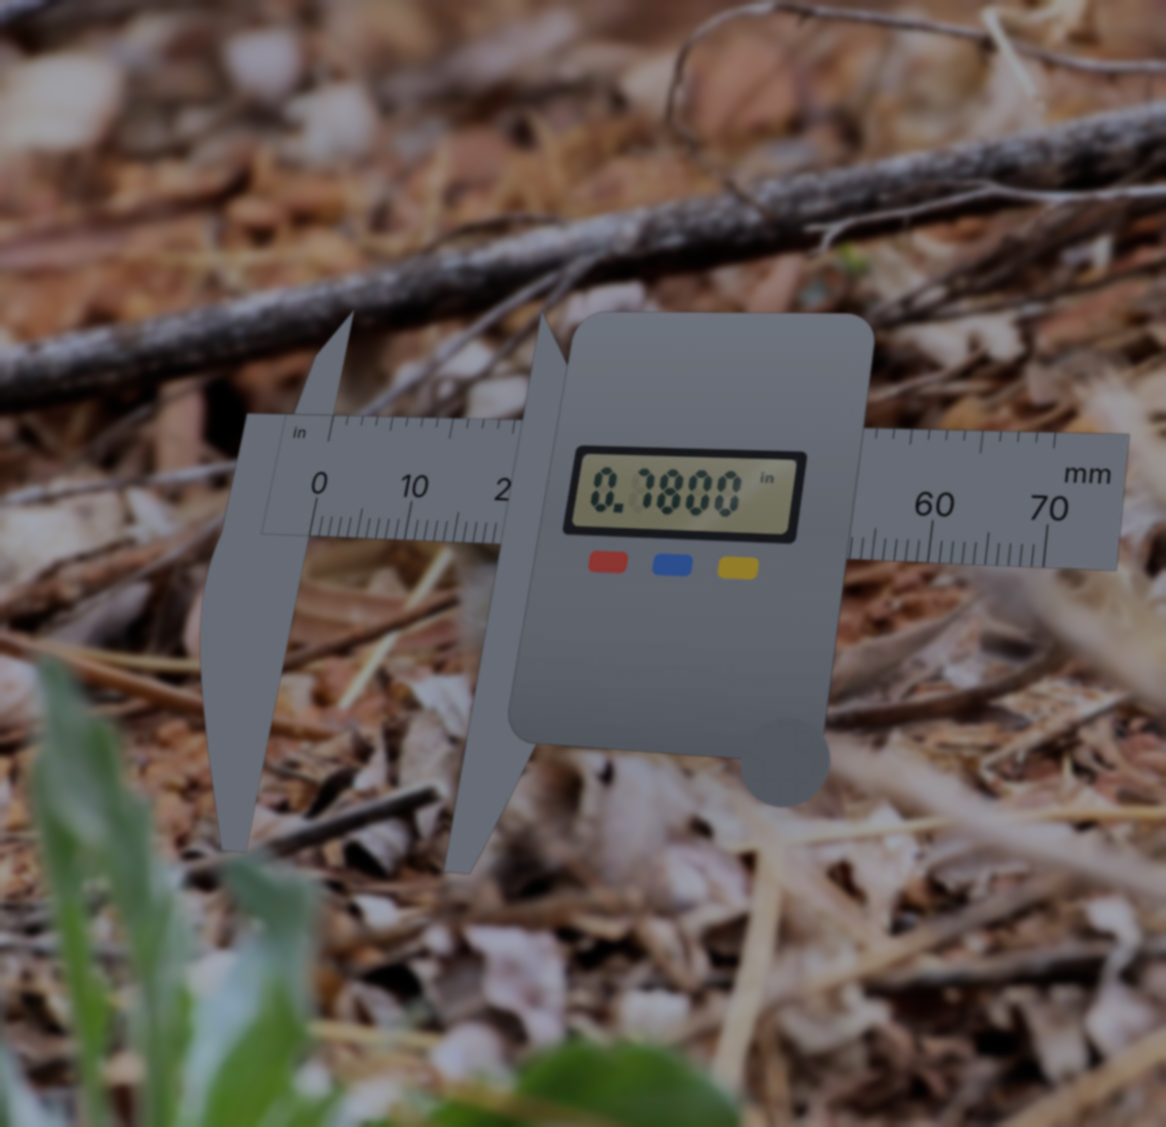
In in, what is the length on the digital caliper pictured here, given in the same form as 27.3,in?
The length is 0.7800,in
